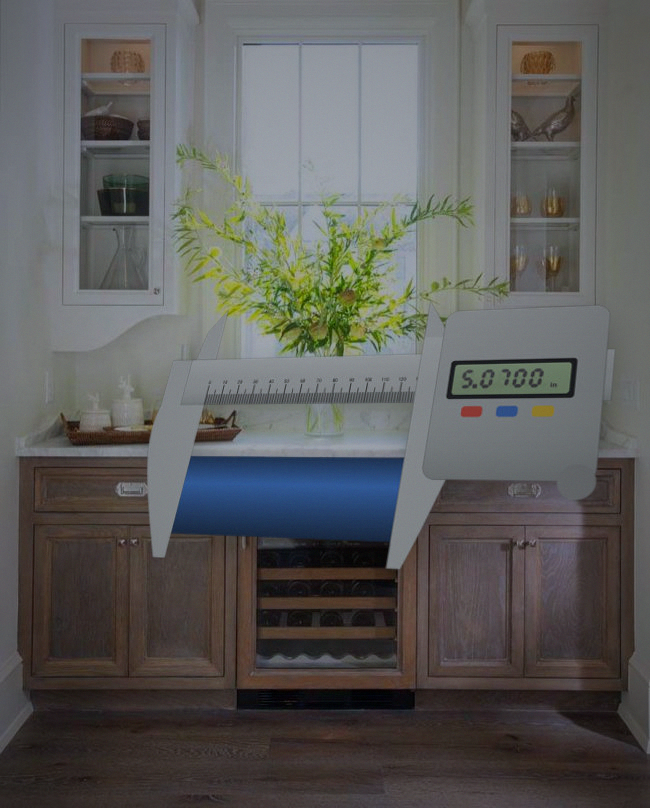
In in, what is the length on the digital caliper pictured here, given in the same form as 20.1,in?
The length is 5.0700,in
